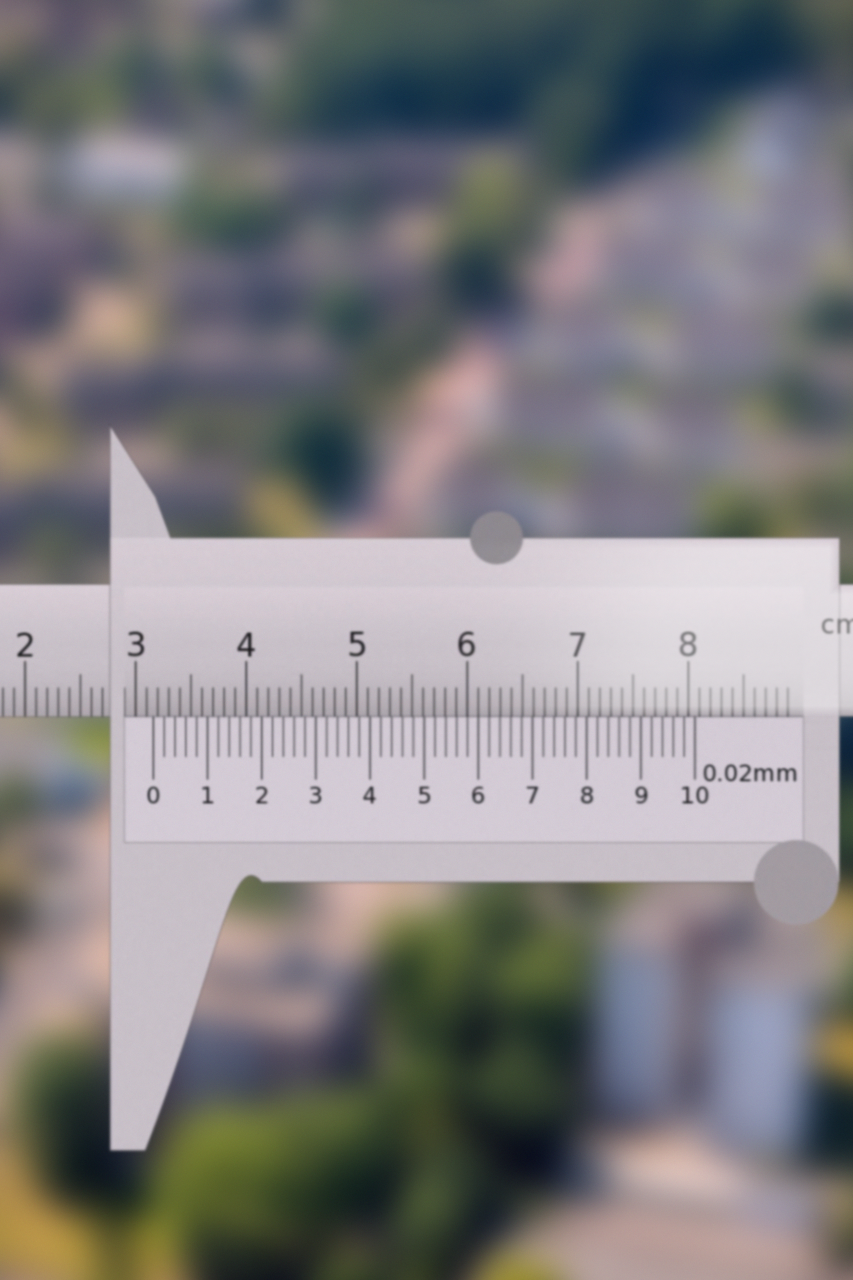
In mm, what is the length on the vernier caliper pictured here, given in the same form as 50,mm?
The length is 31.6,mm
